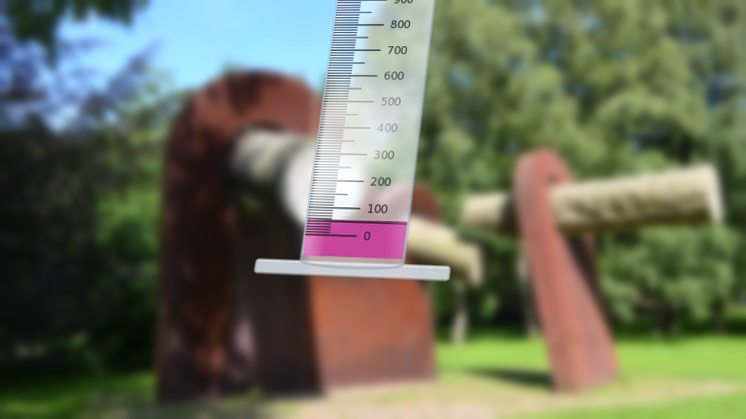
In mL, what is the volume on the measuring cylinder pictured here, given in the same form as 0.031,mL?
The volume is 50,mL
